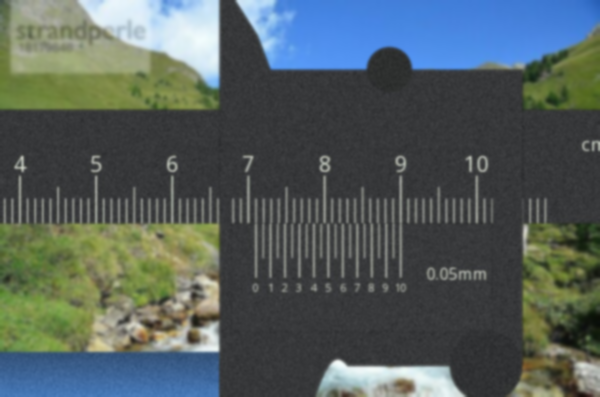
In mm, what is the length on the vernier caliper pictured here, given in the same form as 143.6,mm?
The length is 71.0,mm
